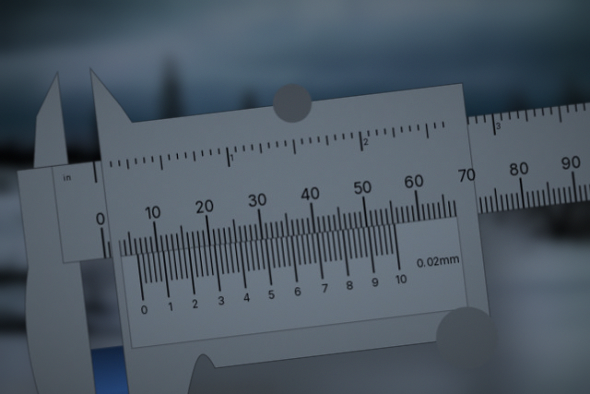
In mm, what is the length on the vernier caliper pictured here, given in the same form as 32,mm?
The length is 6.2,mm
